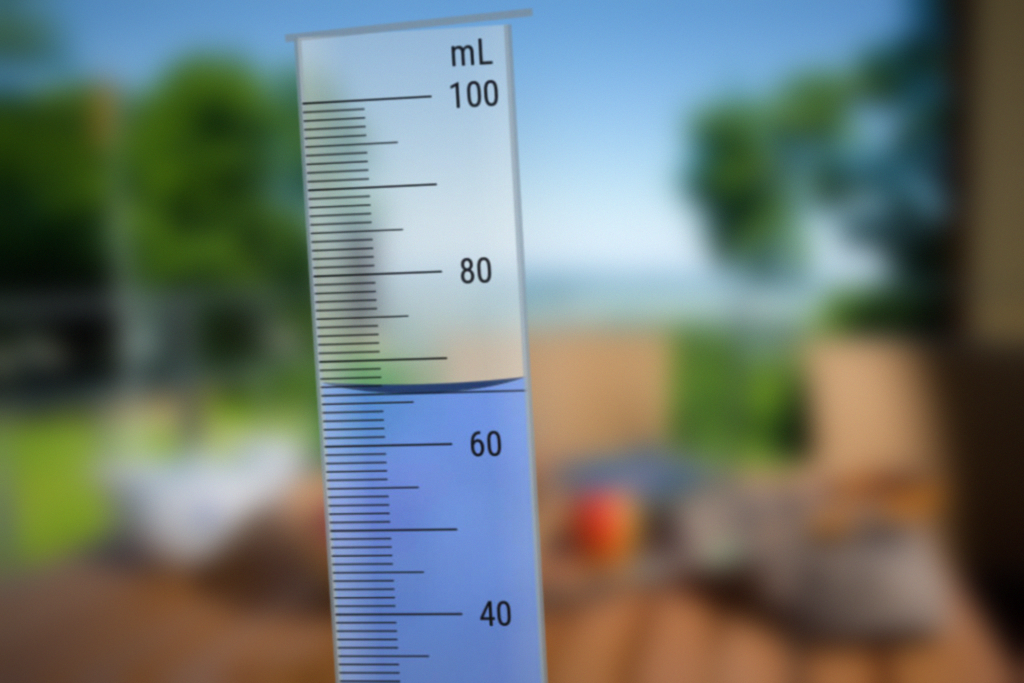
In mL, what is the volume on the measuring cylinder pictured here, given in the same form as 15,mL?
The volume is 66,mL
